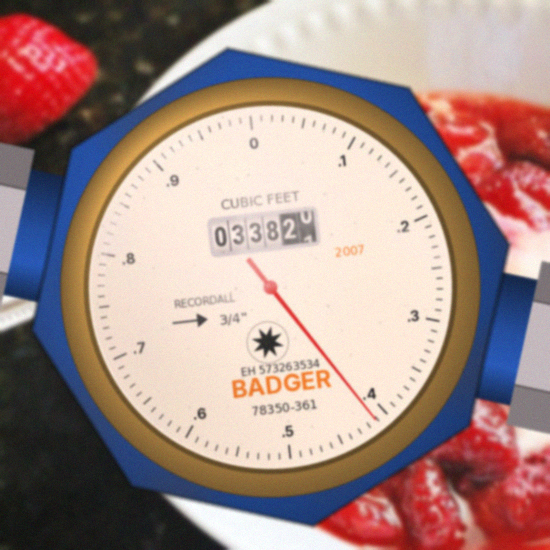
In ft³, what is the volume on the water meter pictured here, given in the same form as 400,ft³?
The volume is 33820.41,ft³
